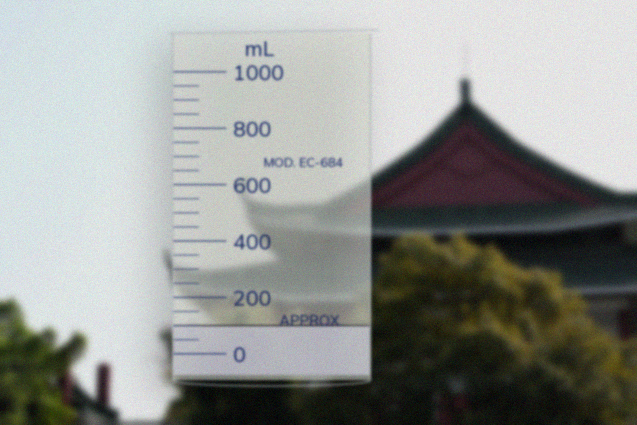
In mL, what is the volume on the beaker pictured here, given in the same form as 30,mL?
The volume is 100,mL
